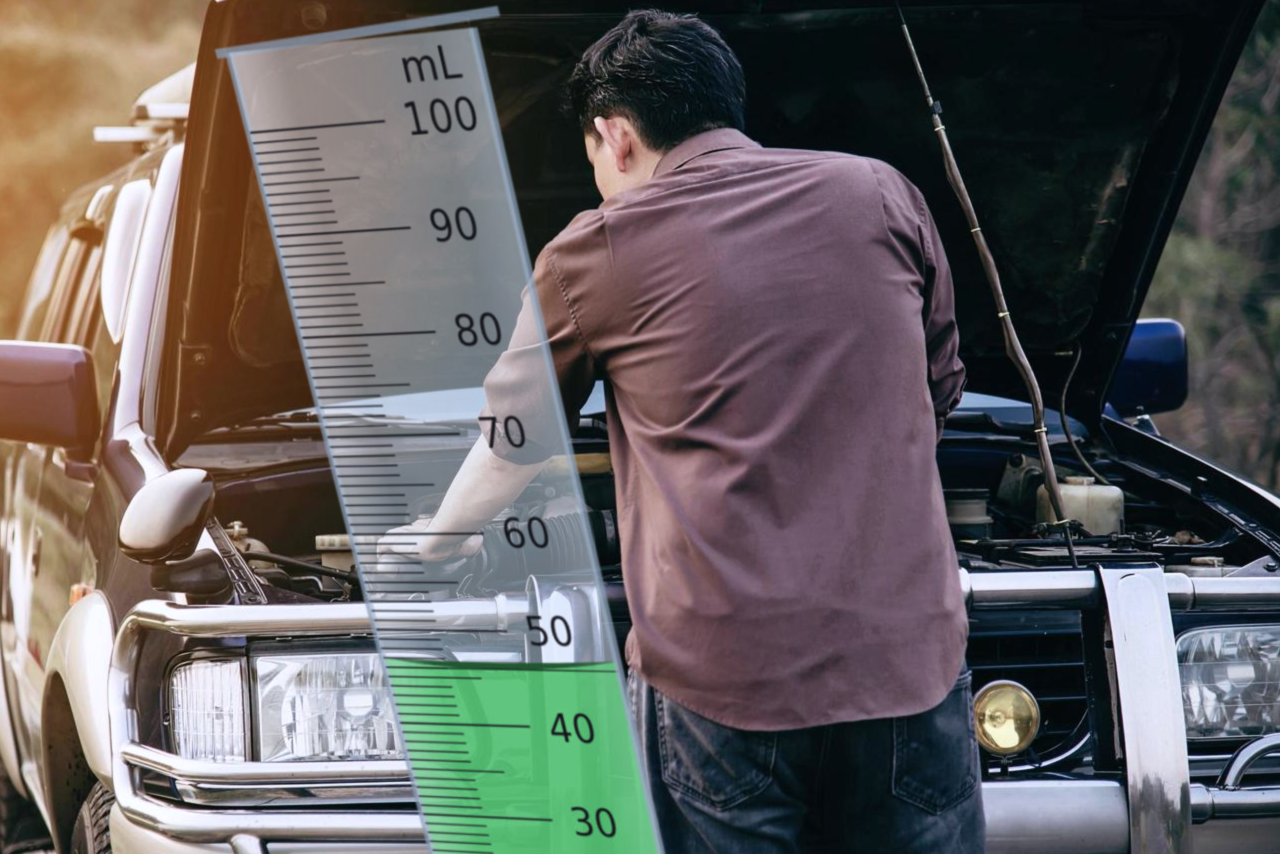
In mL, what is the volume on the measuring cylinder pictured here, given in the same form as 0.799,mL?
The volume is 46,mL
